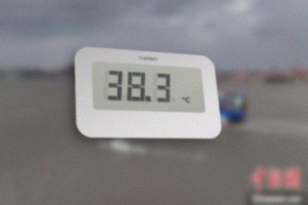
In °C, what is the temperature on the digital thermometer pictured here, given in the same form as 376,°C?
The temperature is 38.3,°C
